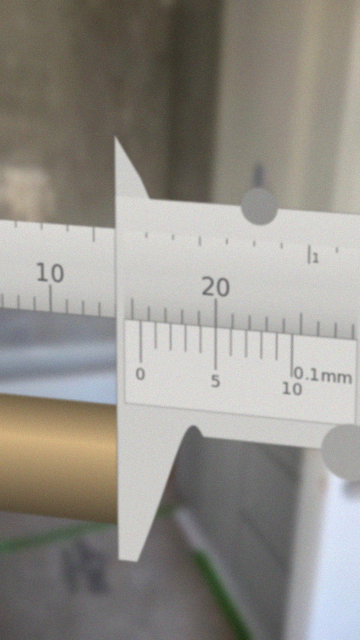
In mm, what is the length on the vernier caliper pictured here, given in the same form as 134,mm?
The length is 15.5,mm
